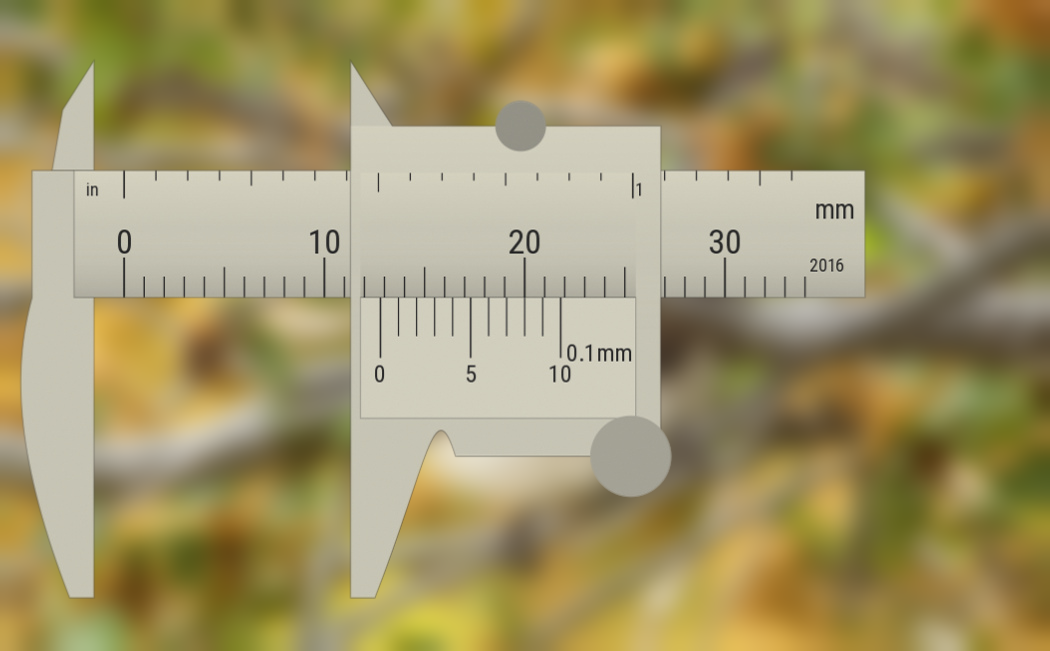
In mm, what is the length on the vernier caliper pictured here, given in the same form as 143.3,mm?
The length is 12.8,mm
